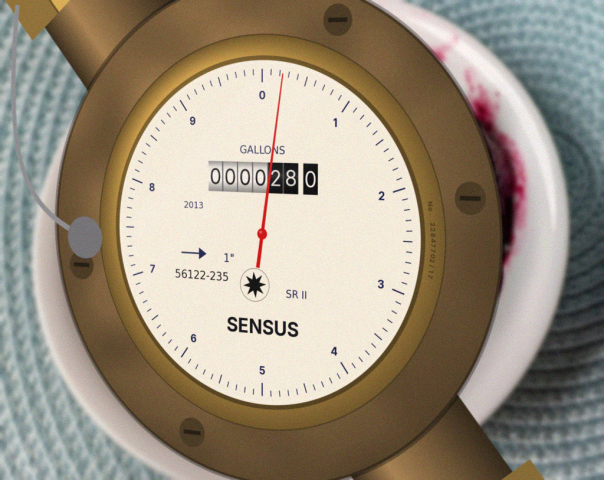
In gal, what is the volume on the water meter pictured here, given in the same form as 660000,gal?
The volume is 280.2,gal
